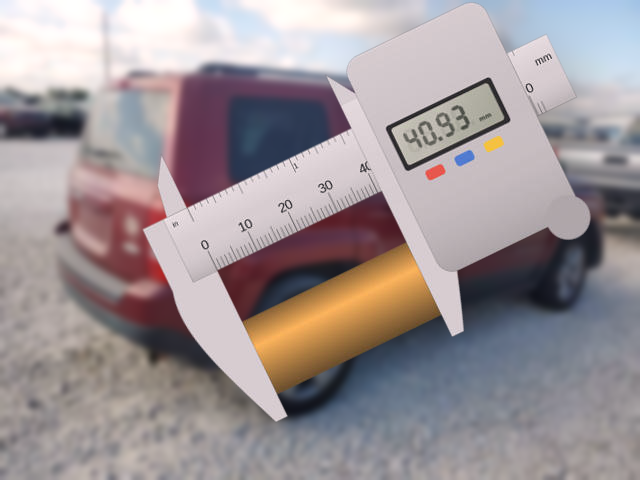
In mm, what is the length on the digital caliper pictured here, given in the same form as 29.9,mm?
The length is 40.93,mm
